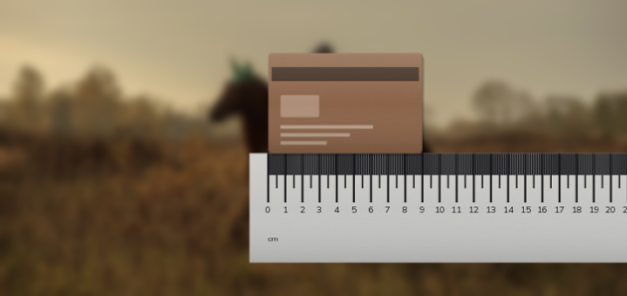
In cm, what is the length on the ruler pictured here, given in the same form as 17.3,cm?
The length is 9,cm
